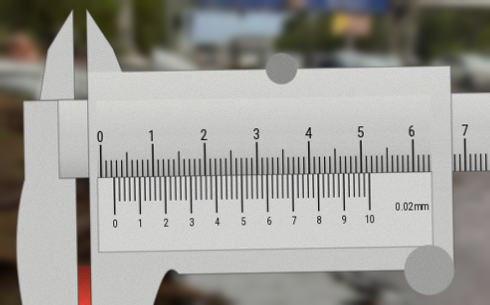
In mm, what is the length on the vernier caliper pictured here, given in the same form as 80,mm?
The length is 2.5,mm
